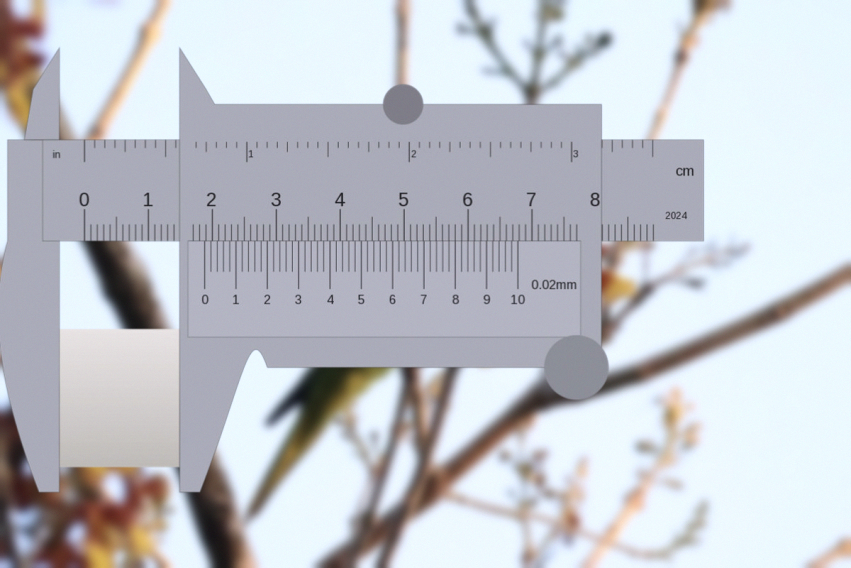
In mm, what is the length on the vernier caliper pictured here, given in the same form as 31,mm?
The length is 18.8,mm
